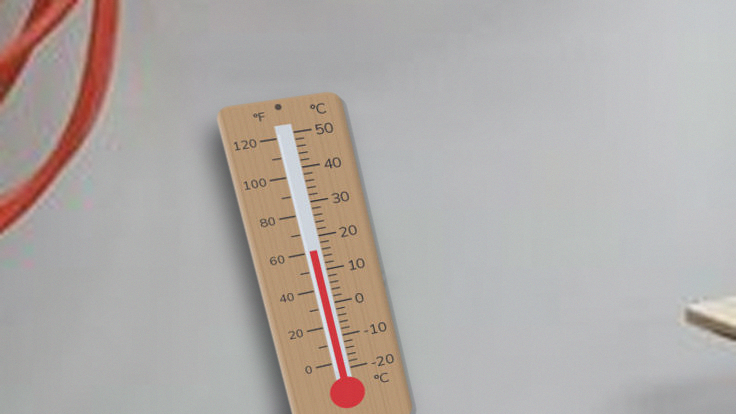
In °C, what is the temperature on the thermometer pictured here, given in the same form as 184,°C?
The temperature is 16,°C
